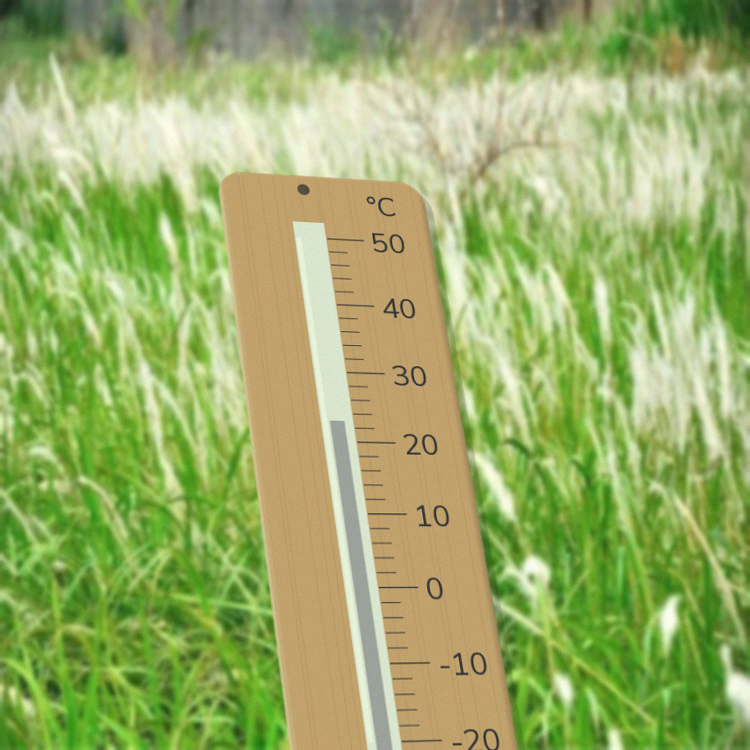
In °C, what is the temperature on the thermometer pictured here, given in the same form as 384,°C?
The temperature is 23,°C
